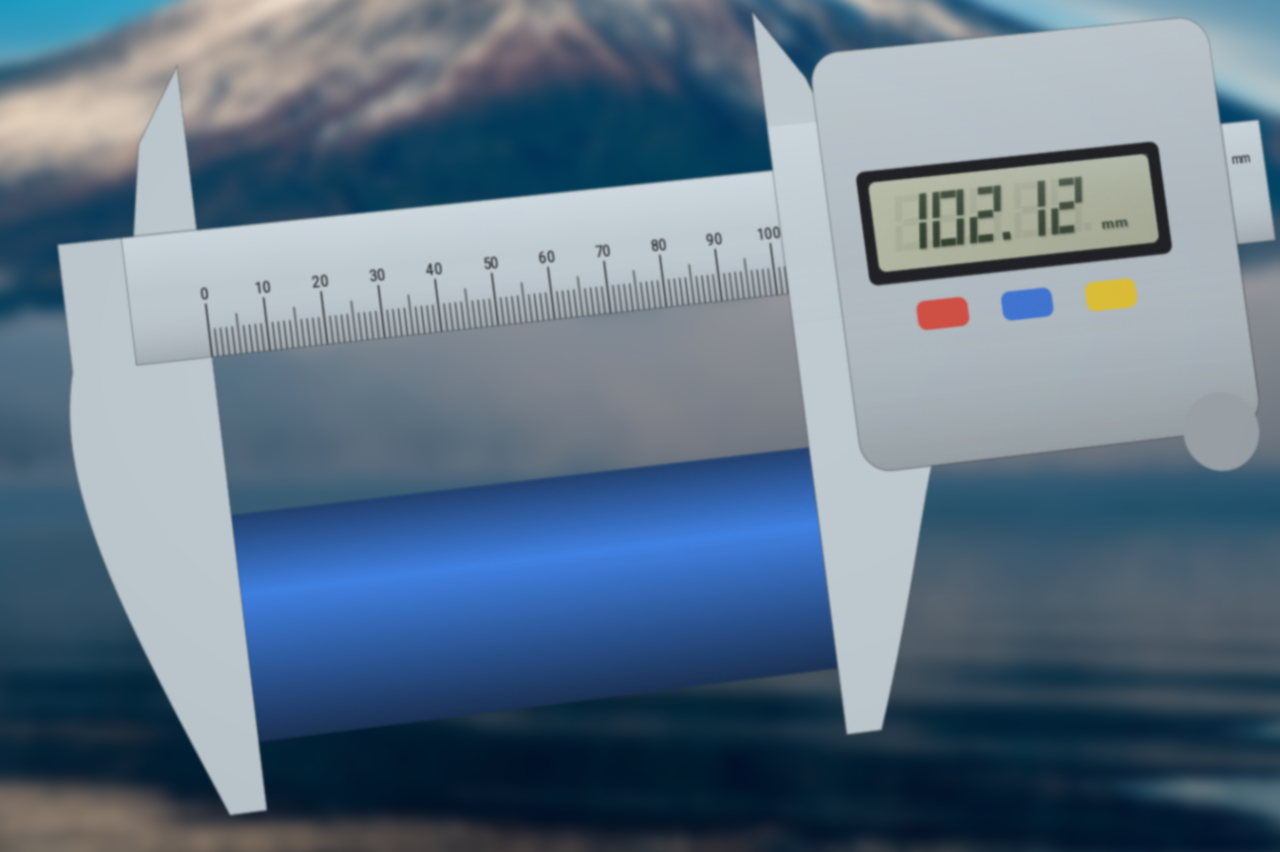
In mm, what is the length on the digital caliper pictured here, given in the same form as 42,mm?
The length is 102.12,mm
